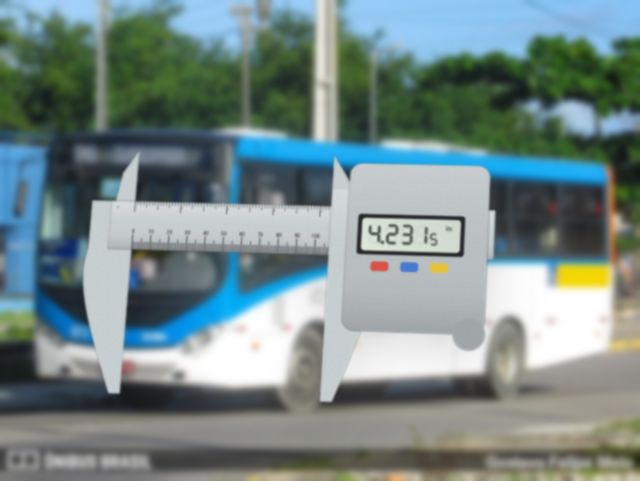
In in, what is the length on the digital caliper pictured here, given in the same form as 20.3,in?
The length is 4.2315,in
